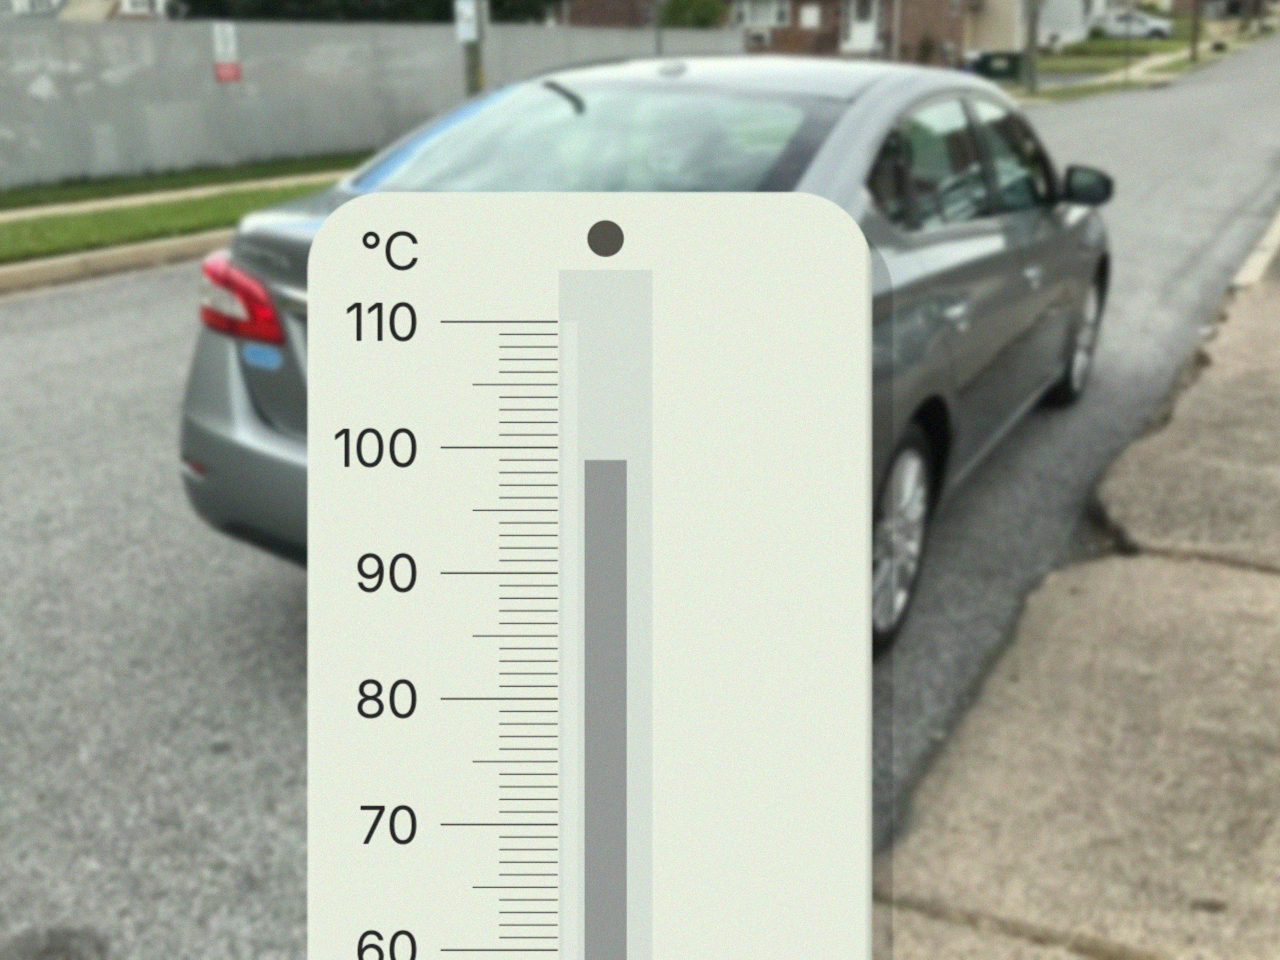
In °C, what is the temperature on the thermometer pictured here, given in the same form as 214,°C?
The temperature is 99,°C
